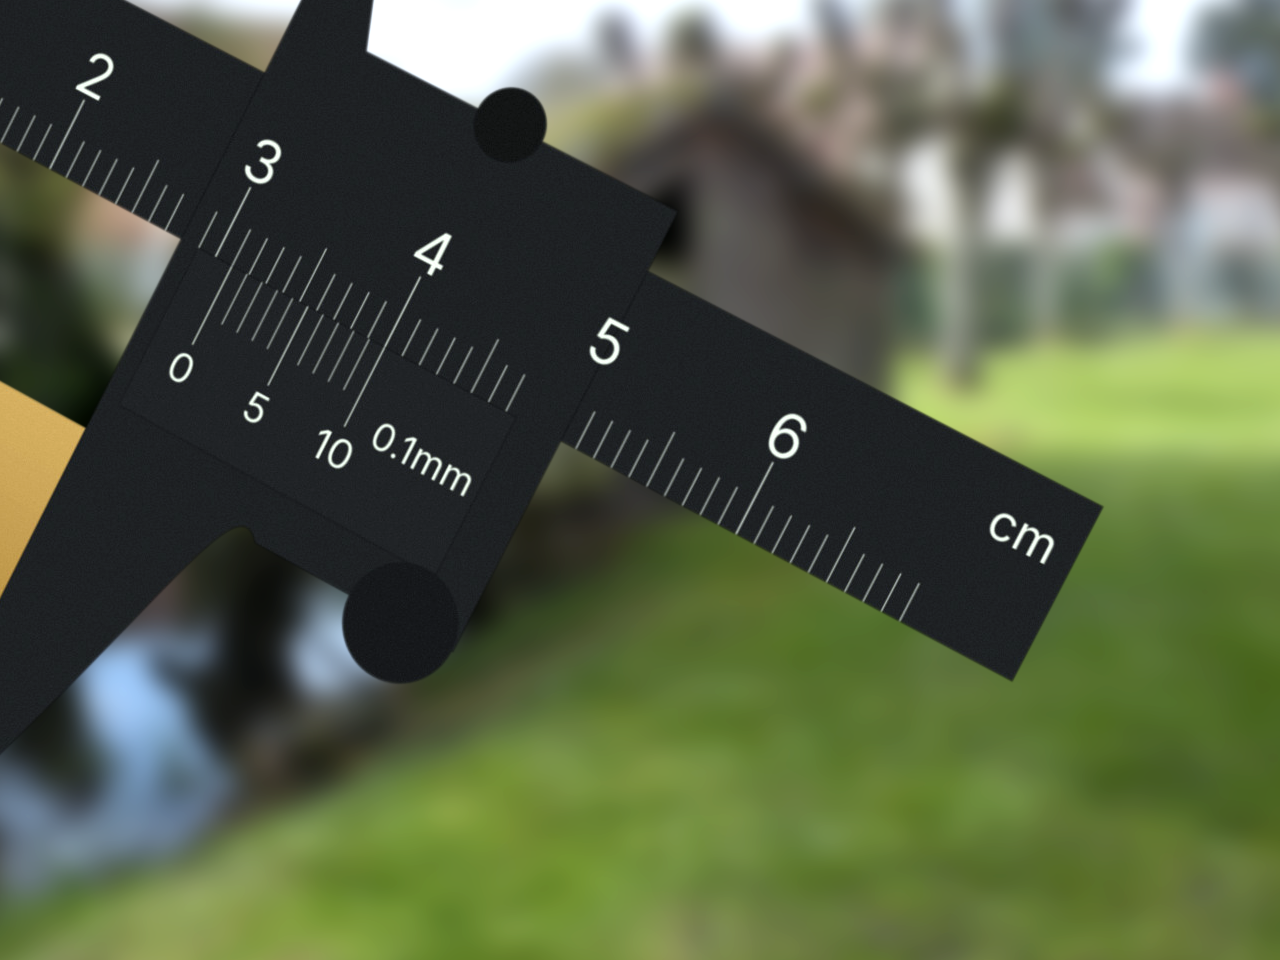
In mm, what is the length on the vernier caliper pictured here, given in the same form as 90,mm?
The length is 31.0,mm
